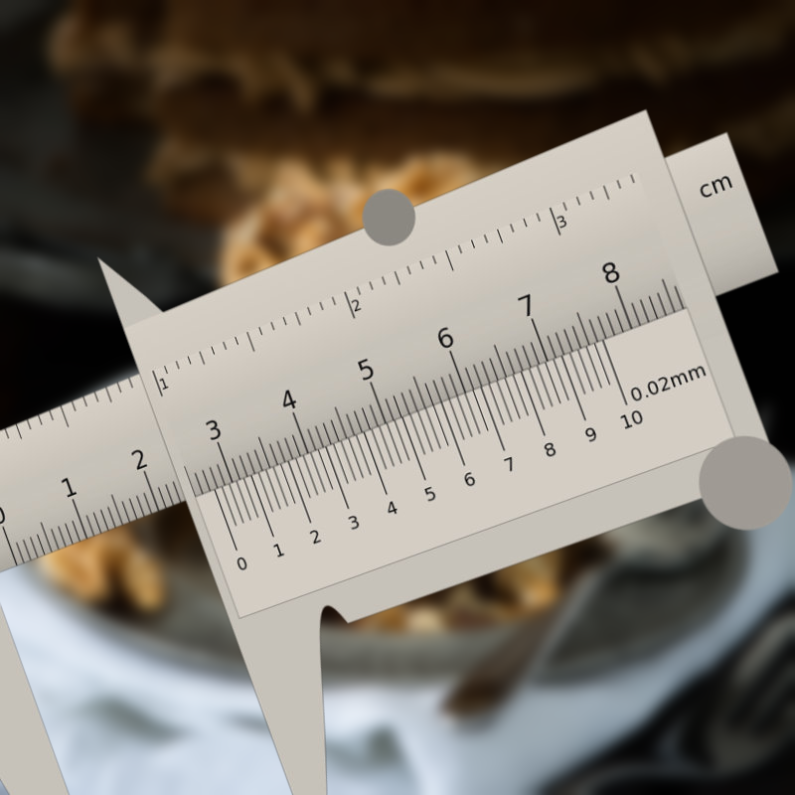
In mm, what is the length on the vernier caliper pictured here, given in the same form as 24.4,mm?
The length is 27.6,mm
